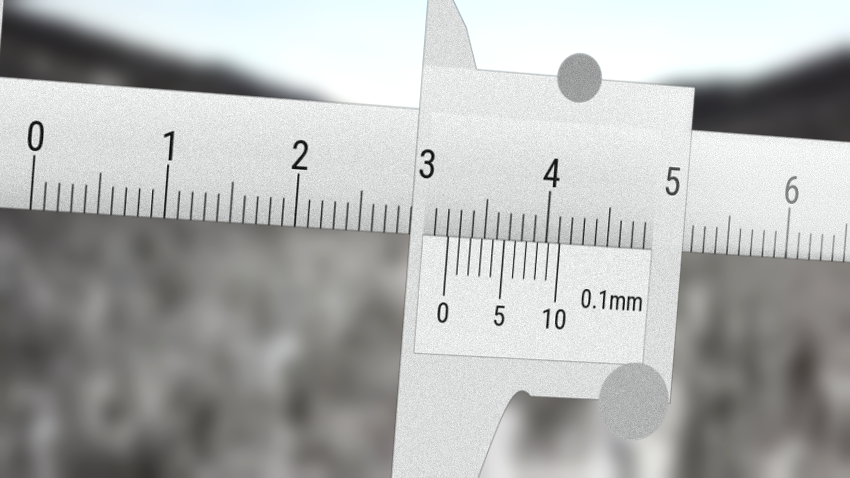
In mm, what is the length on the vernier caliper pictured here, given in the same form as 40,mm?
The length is 32.1,mm
